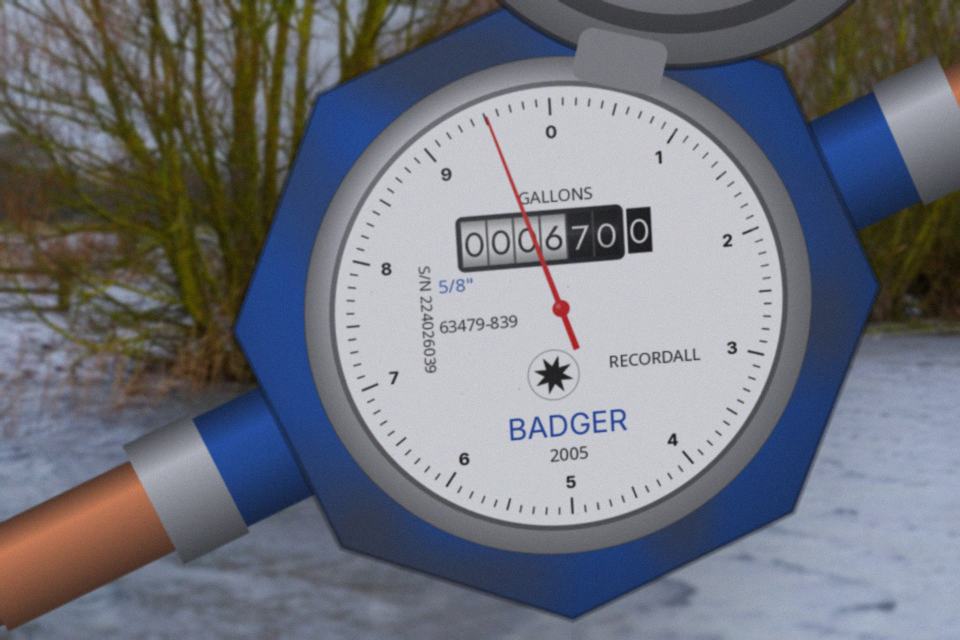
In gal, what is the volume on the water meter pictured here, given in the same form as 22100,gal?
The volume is 6699.5,gal
